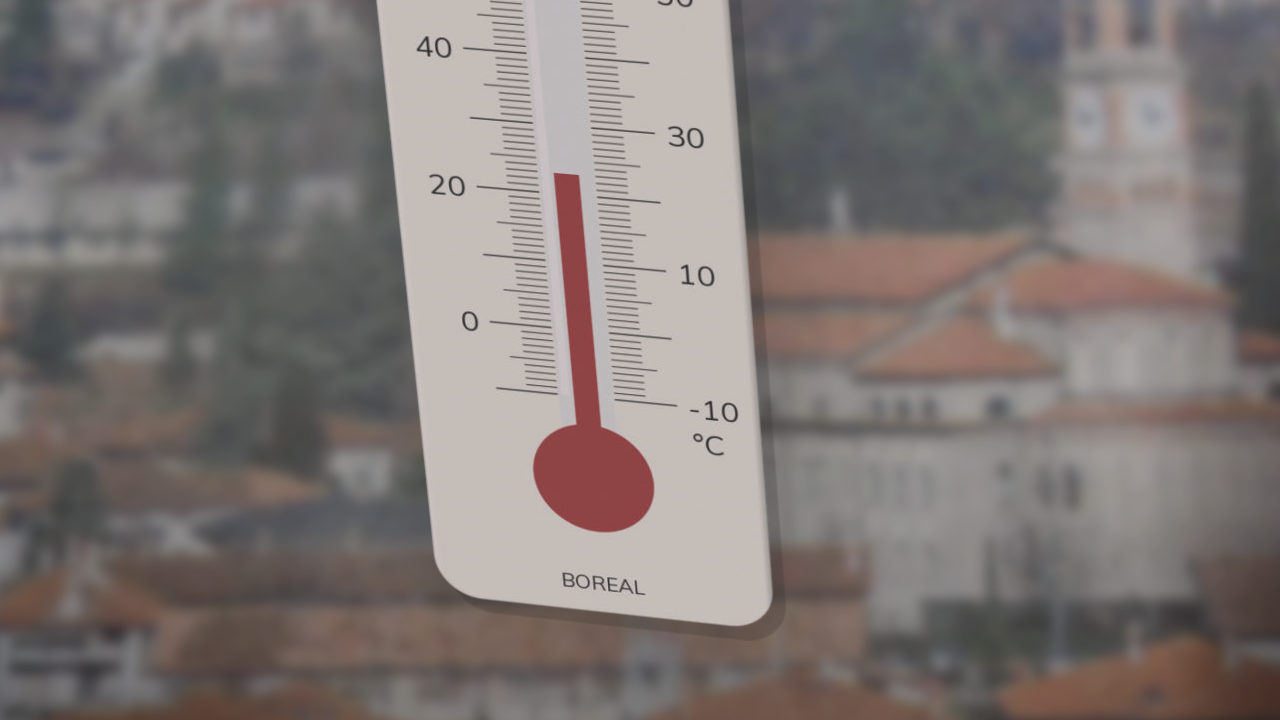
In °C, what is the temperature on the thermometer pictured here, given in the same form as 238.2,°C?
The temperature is 23,°C
